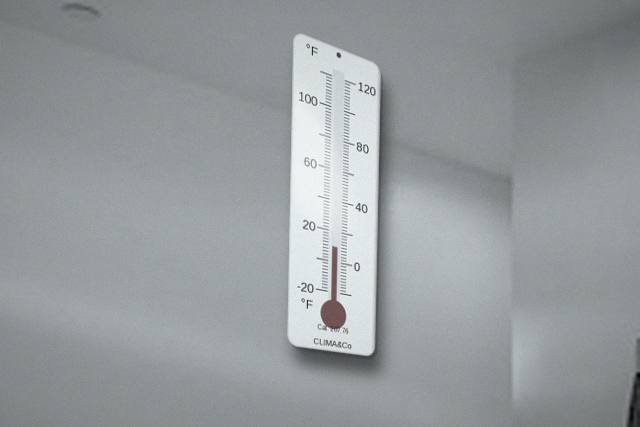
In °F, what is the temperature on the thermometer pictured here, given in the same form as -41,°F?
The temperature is 10,°F
